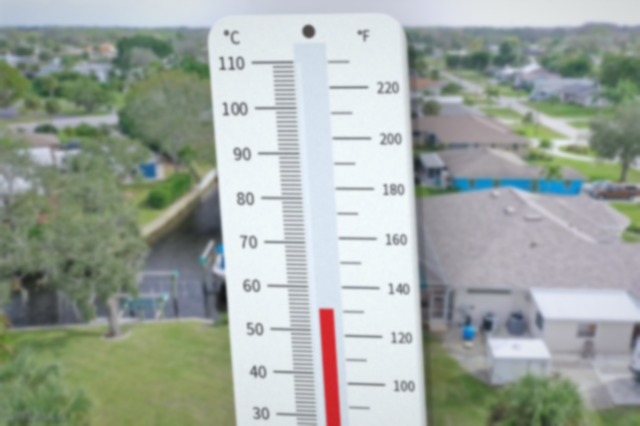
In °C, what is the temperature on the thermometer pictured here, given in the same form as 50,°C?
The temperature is 55,°C
